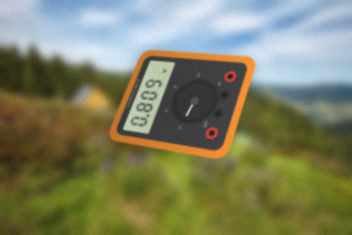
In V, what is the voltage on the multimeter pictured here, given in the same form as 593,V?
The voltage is 0.809,V
